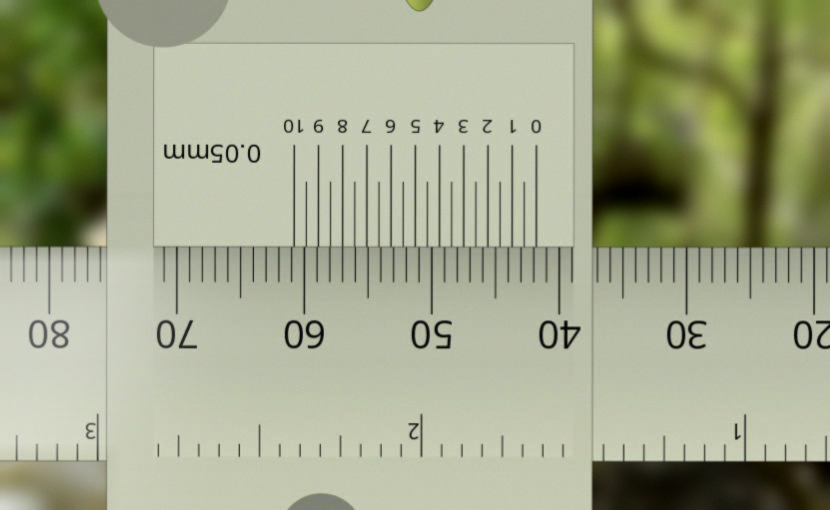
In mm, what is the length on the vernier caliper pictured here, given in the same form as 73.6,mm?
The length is 41.8,mm
